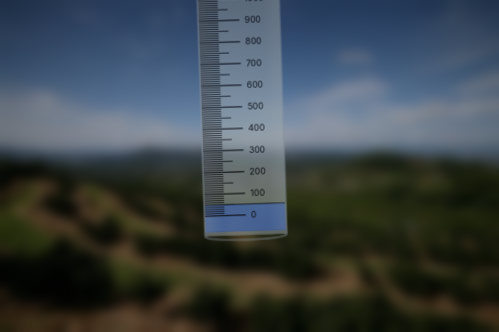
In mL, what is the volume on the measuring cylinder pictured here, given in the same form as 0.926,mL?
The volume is 50,mL
